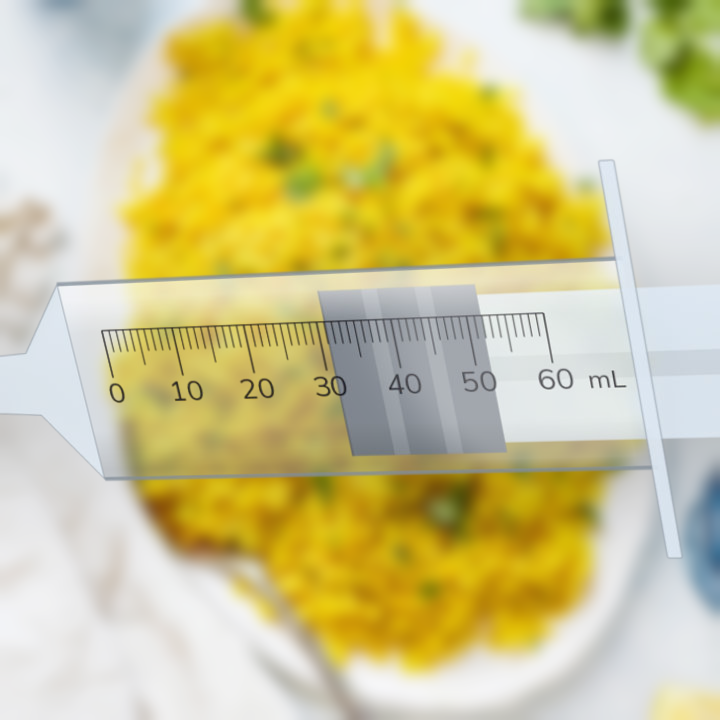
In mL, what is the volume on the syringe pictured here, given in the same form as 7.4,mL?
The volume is 31,mL
